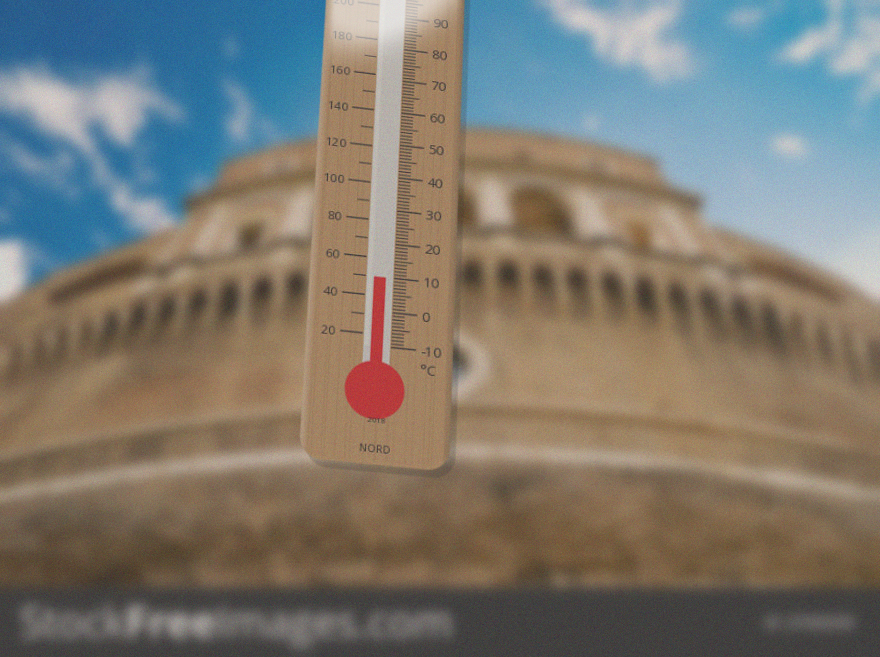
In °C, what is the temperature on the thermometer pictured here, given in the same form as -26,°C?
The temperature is 10,°C
